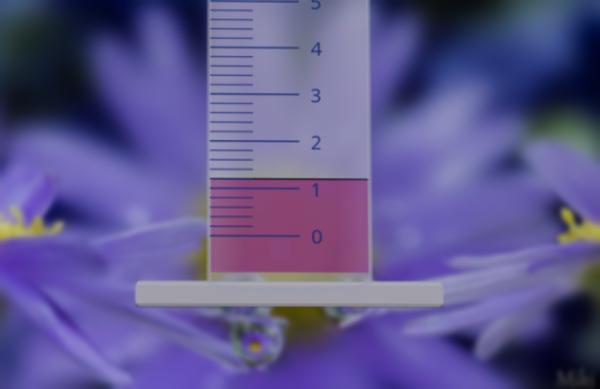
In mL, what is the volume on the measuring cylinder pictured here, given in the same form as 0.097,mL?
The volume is 1.2,mL
